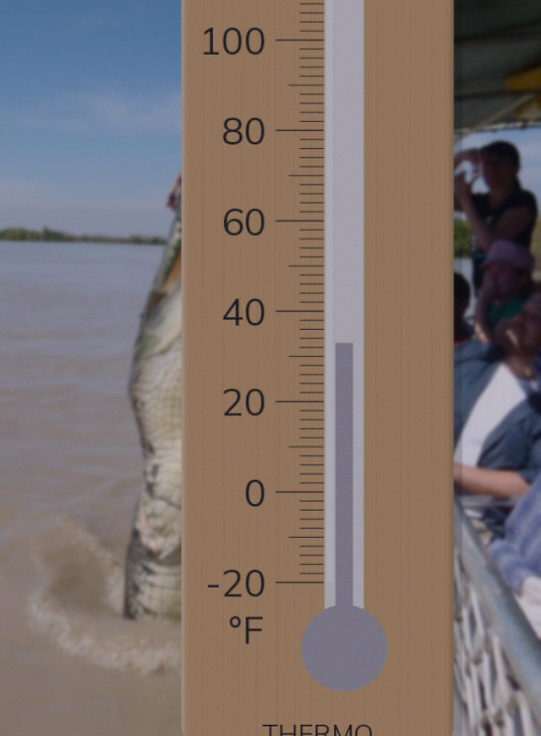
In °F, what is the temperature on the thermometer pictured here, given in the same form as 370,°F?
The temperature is 33,°F
